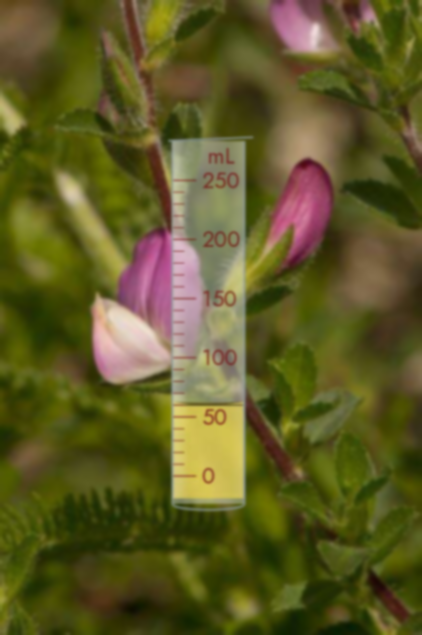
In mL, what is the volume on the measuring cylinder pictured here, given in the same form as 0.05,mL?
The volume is 60,mL
